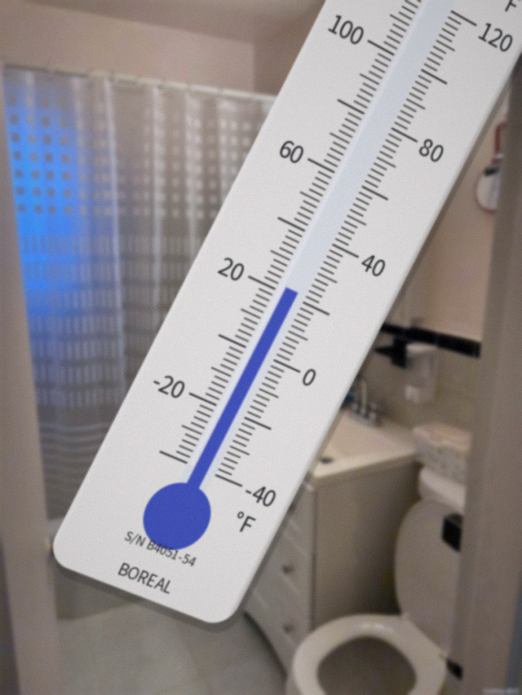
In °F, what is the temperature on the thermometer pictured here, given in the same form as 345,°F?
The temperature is 22,°F
